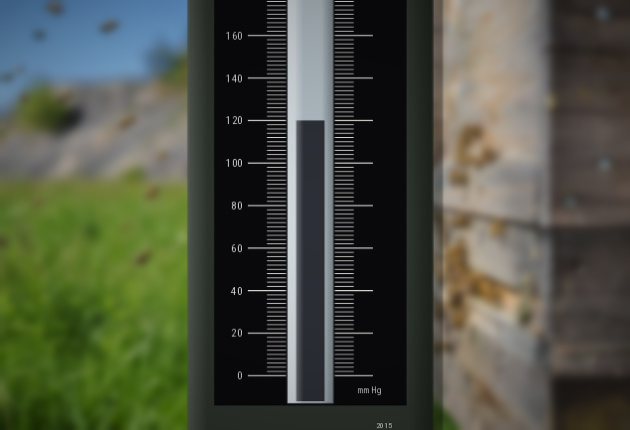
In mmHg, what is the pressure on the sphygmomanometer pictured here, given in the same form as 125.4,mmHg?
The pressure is 120,mmHg
